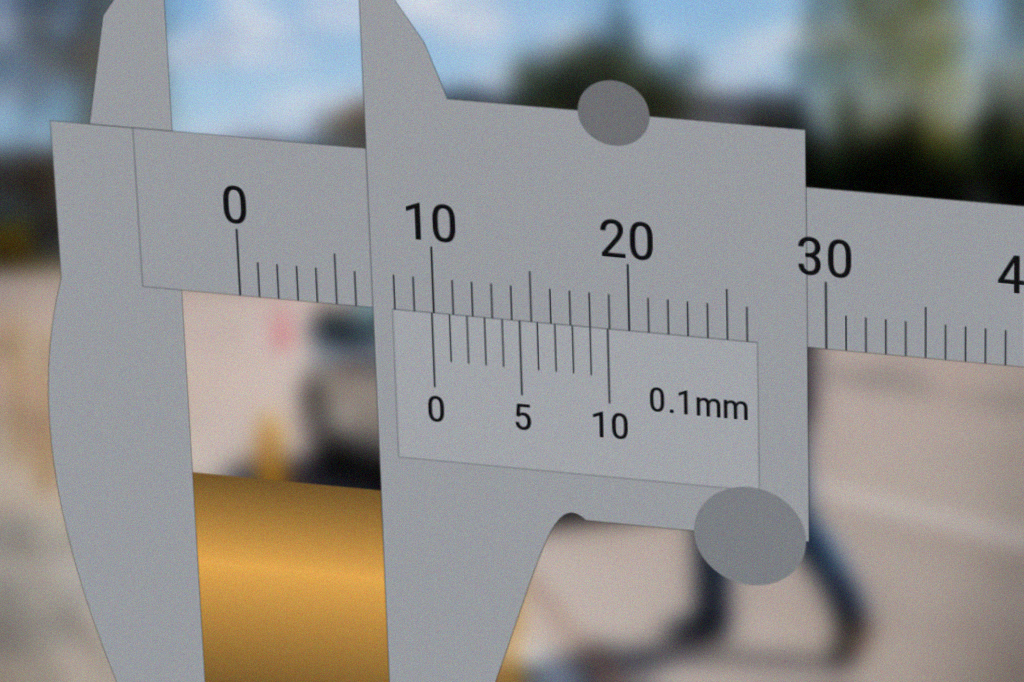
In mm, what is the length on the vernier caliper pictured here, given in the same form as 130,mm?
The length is 9.9,mm
